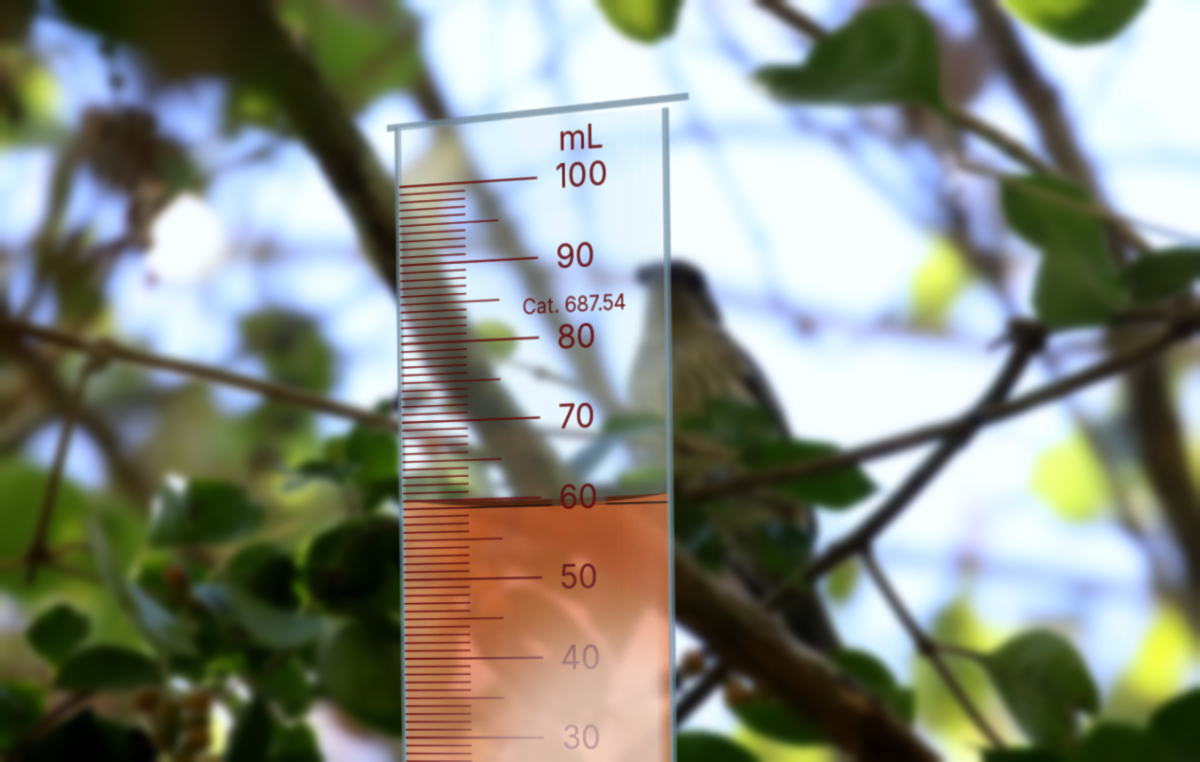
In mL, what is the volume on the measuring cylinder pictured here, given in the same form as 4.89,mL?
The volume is 59,mL
